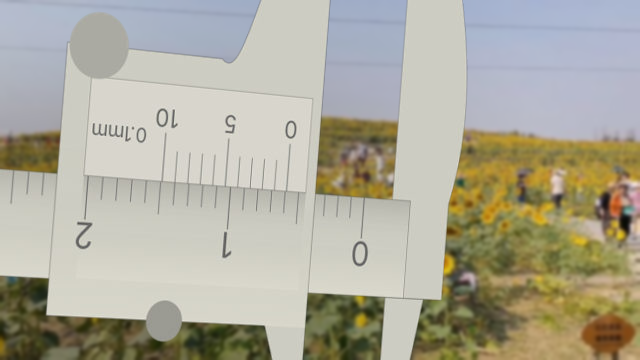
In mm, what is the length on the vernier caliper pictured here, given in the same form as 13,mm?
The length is 5.9,mm
